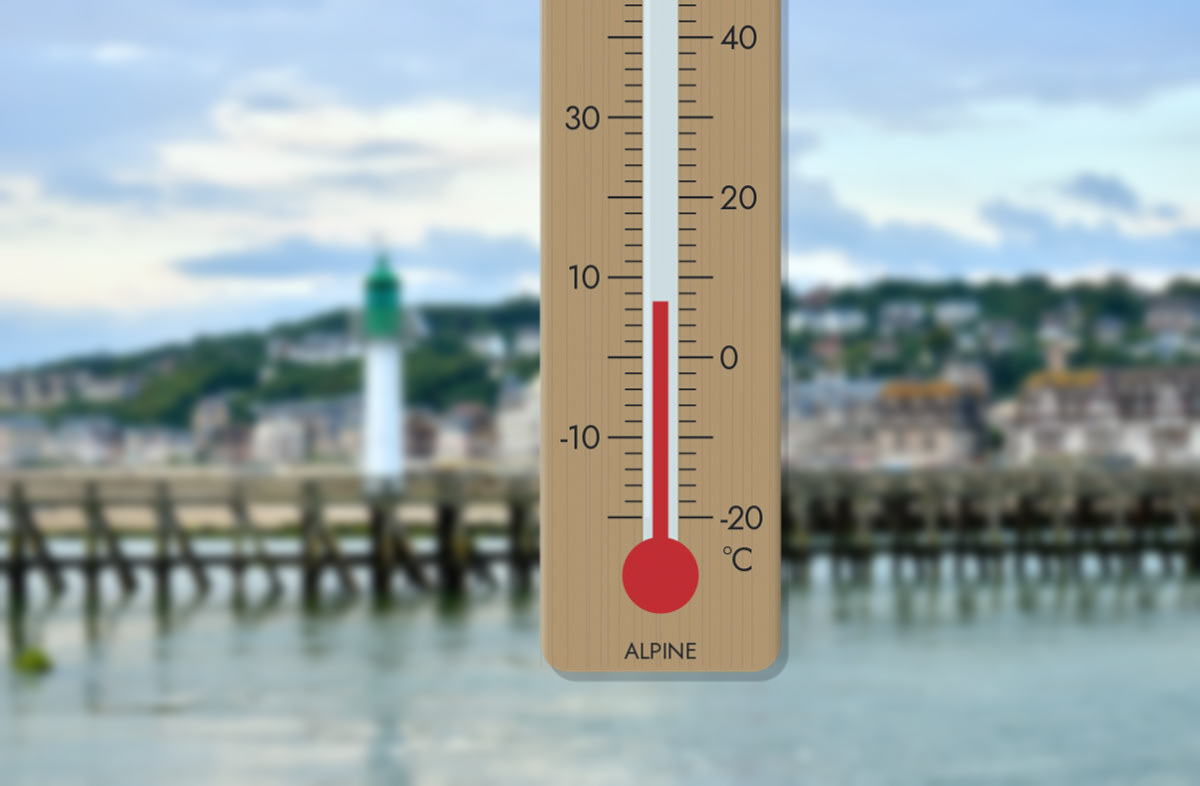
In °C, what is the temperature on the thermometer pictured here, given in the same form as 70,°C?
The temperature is 7,°C
